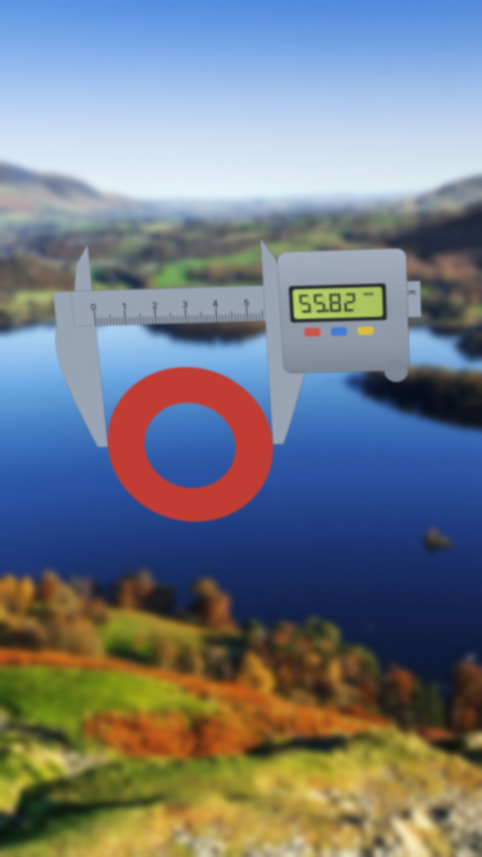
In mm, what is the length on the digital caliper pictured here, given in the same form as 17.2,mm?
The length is 55.82,mm
